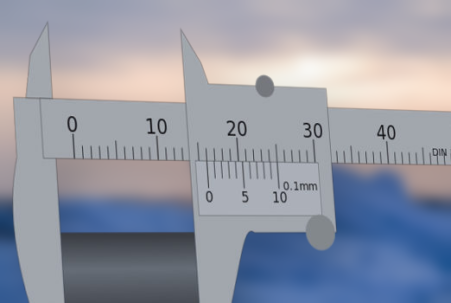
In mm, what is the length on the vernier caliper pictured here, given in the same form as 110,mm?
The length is 16.0,mm
